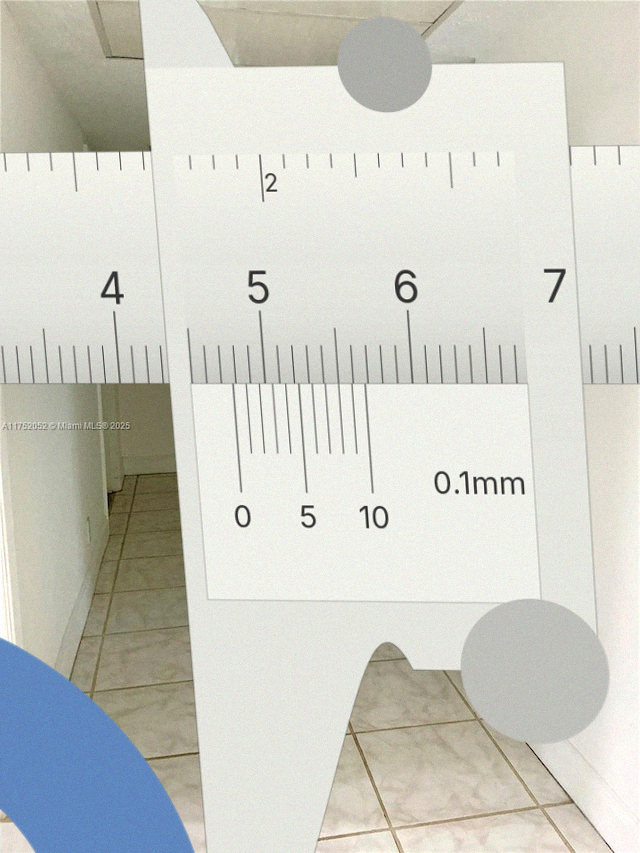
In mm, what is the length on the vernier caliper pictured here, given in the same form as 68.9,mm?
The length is 47.8,mm
